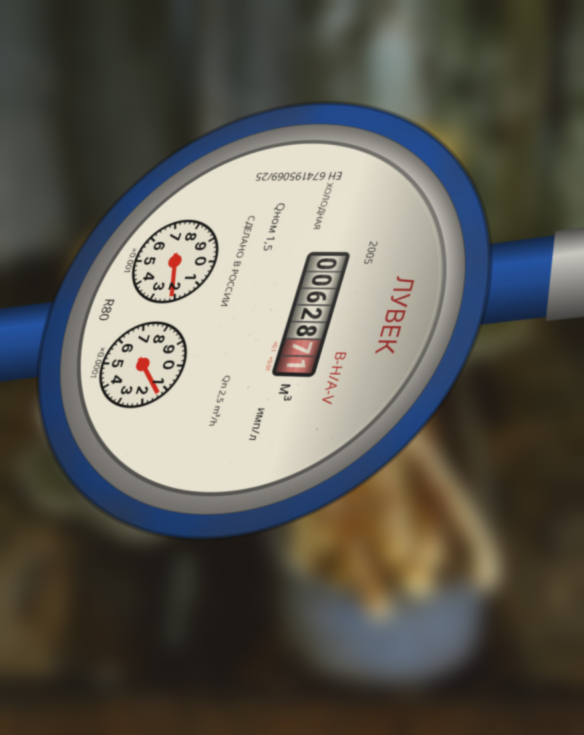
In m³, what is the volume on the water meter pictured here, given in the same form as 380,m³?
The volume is 628.7121,m³
